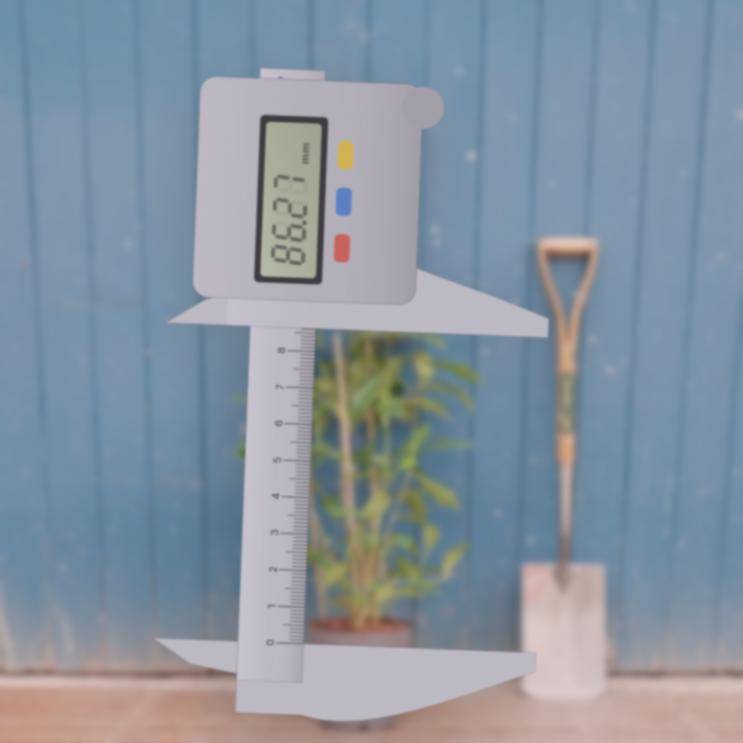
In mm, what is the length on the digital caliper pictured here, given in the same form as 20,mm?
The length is 86.27,mm
